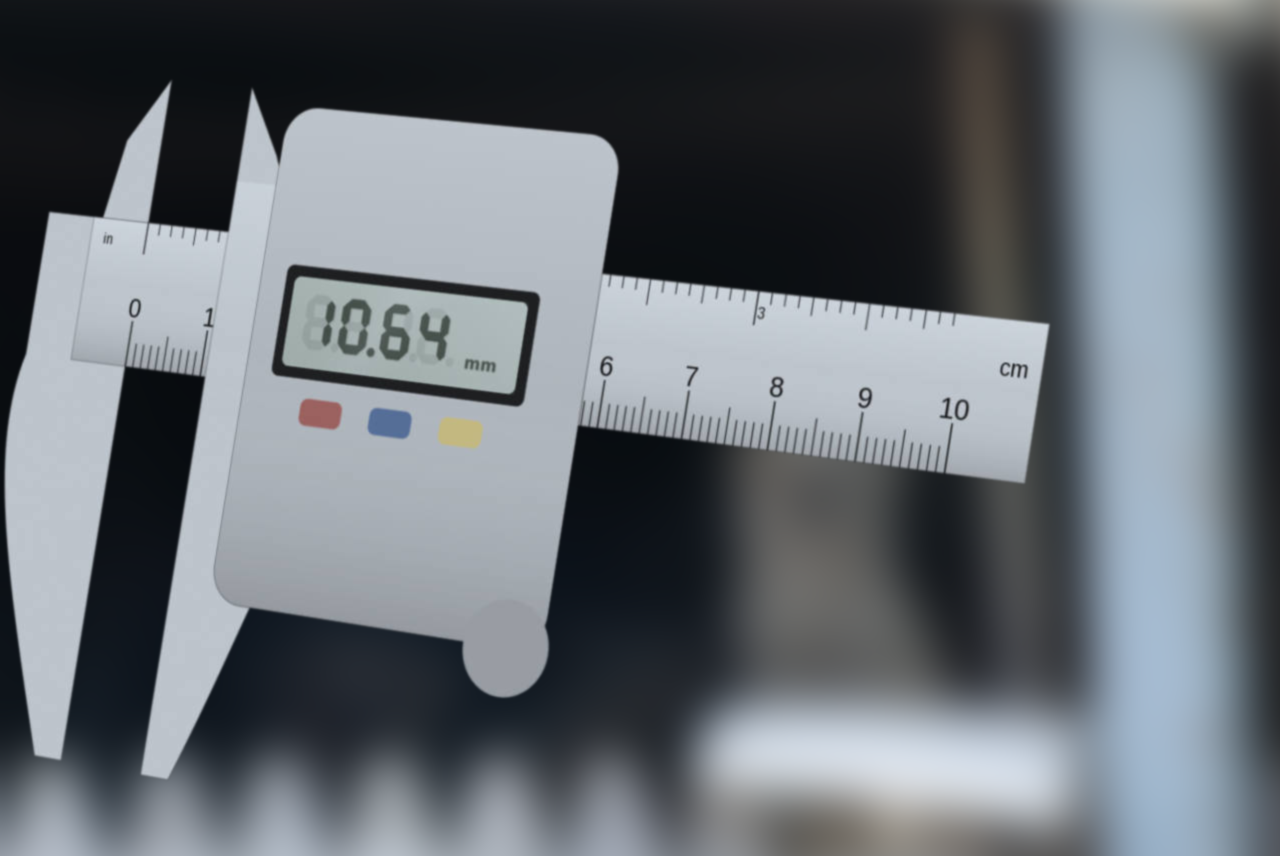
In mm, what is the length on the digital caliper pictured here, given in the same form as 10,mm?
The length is 10.64,mm
